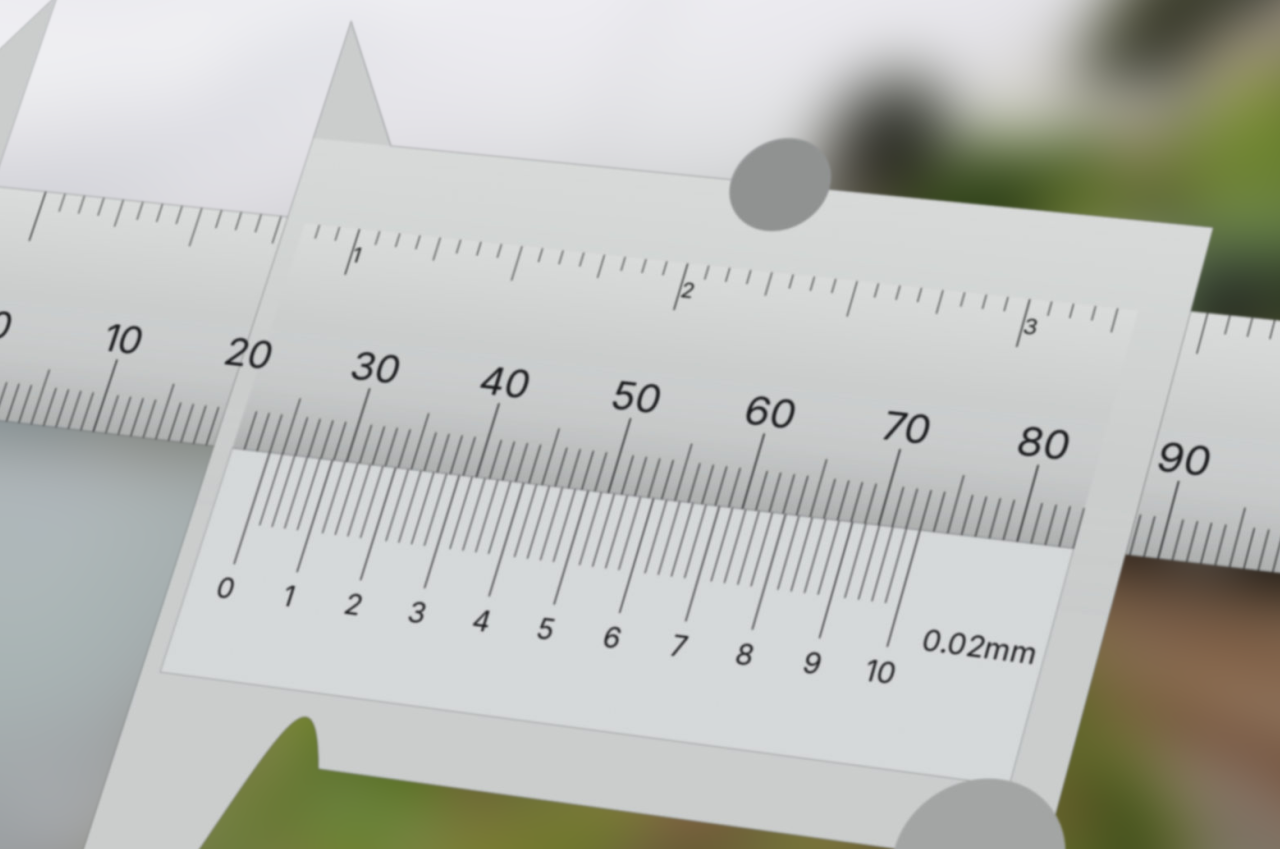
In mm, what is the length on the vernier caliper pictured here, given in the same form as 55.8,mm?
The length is 24.0,mm
